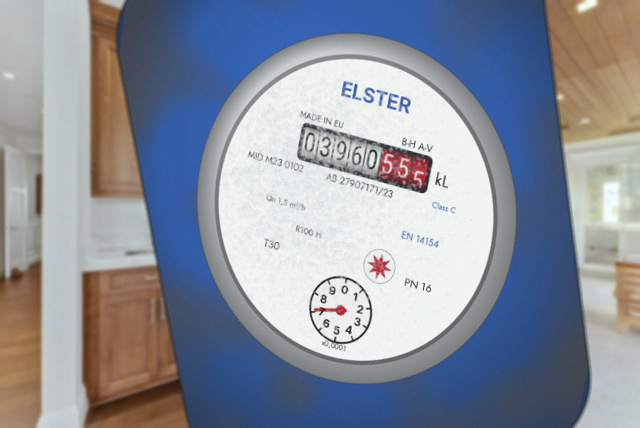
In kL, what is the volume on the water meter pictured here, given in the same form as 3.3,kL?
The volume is 3960.5547,kL
